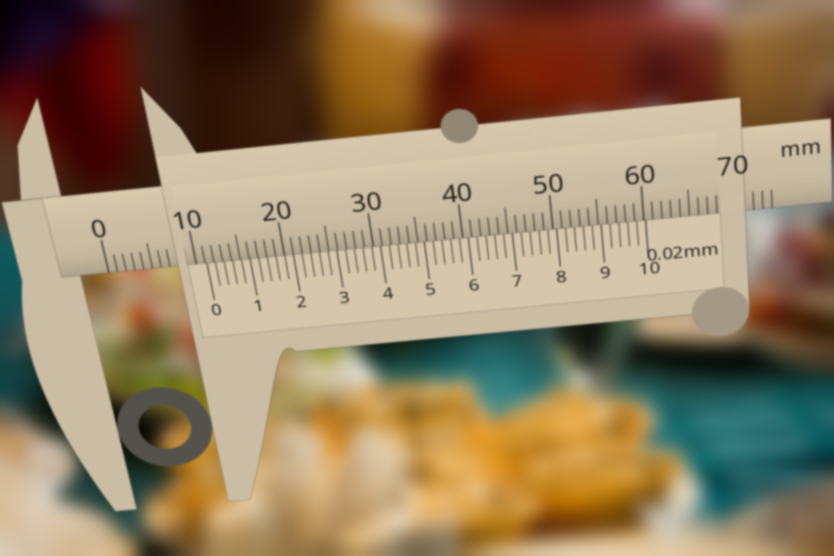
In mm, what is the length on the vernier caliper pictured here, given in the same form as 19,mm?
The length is 11.2,mm
